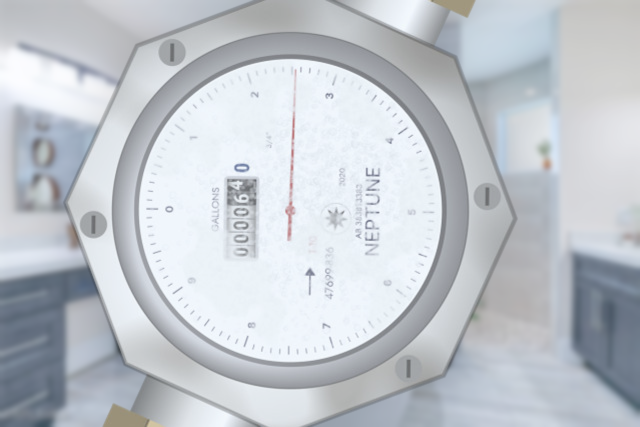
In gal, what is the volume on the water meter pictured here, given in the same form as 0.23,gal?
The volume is 642.5,gal
